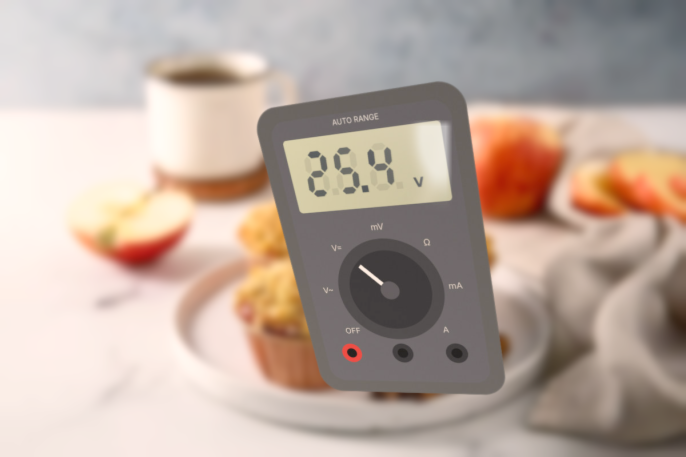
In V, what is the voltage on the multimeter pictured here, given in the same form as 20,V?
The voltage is 25.4,V
